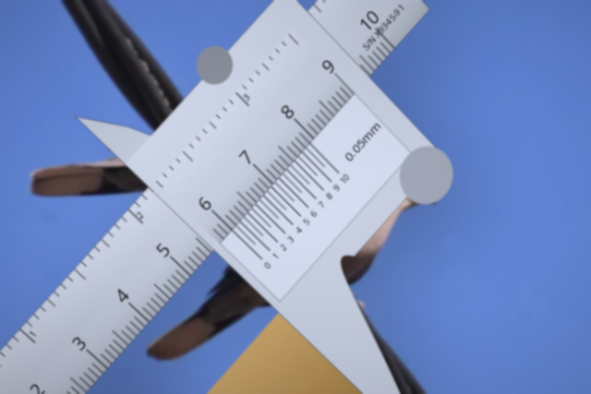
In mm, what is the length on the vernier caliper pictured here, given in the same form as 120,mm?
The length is 60.0,mm
